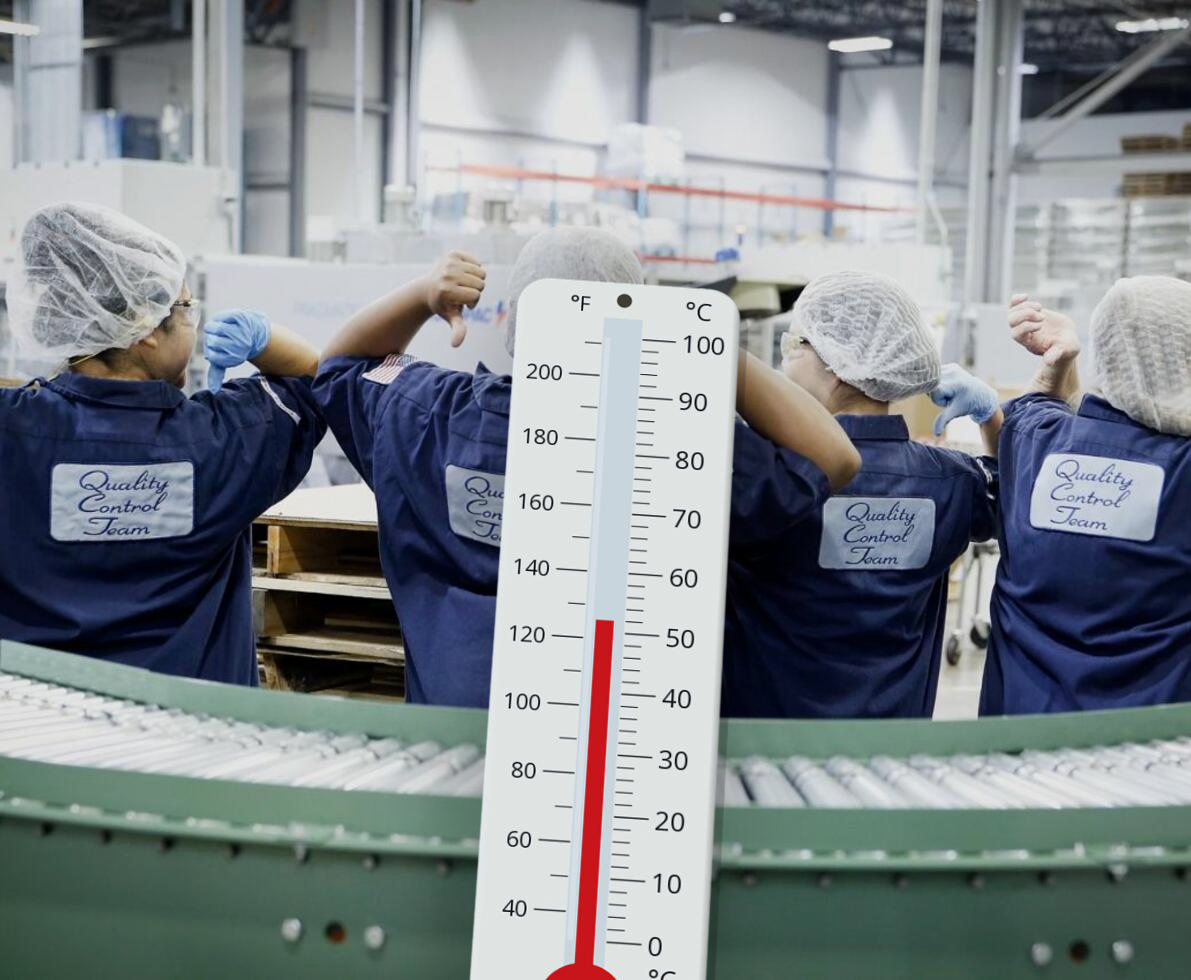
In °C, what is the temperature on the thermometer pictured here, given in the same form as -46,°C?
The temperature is 52,°C
